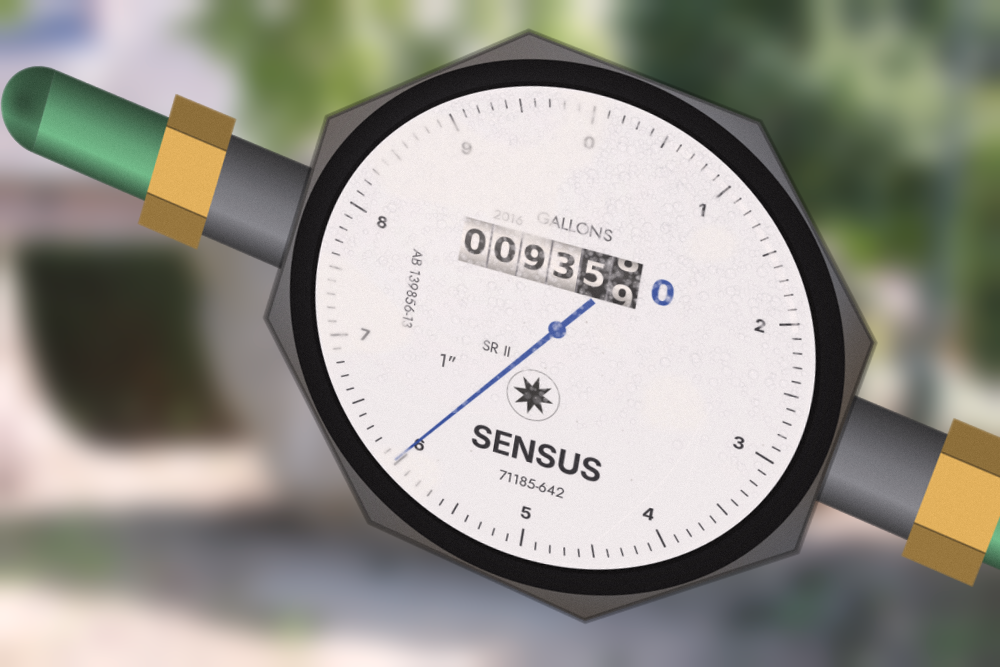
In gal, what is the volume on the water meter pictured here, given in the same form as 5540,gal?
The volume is 93586.0,gal
